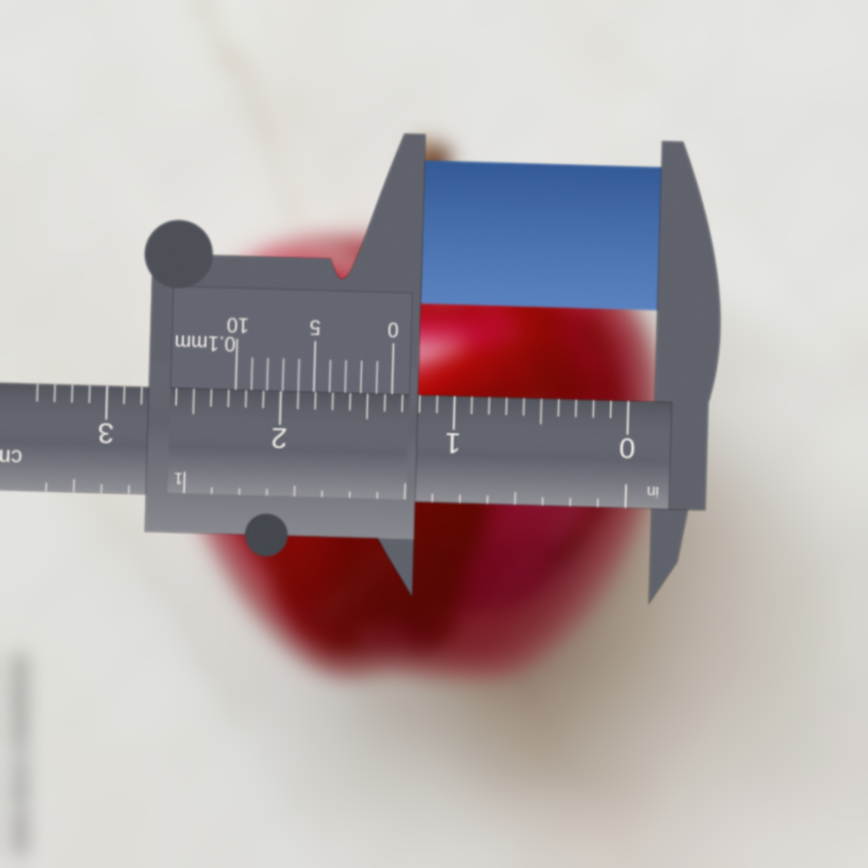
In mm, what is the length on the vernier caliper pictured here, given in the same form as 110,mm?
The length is 13.6,mm
